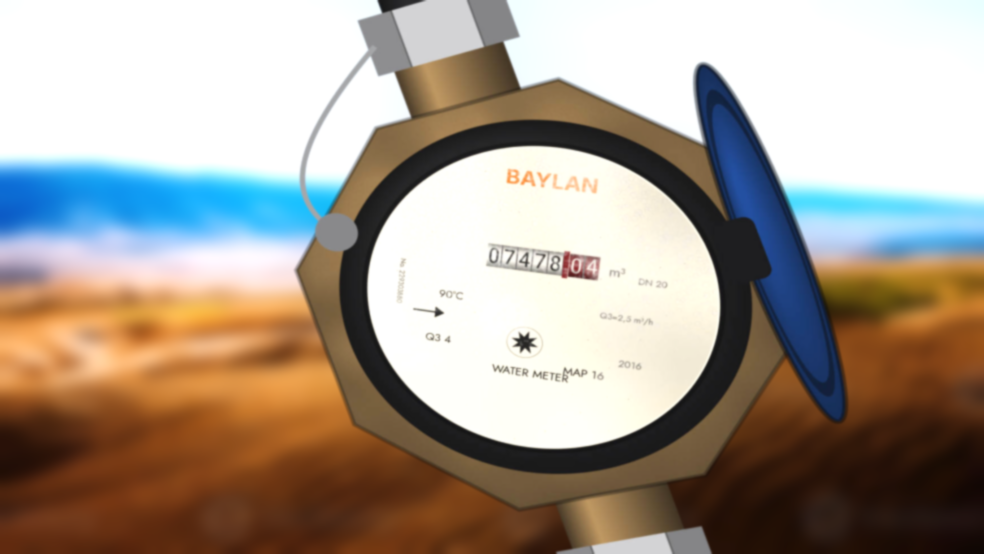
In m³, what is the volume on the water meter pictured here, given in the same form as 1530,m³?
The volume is 7478.04,m³
